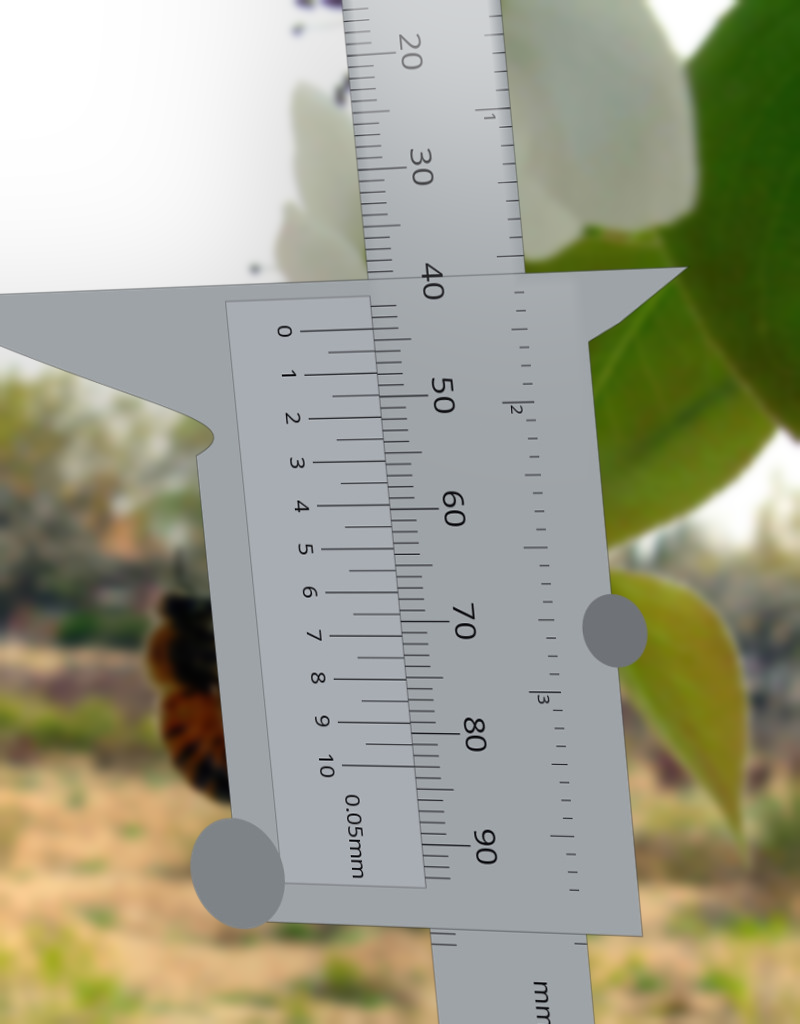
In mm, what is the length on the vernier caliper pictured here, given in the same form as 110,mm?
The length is 44.0,mm
